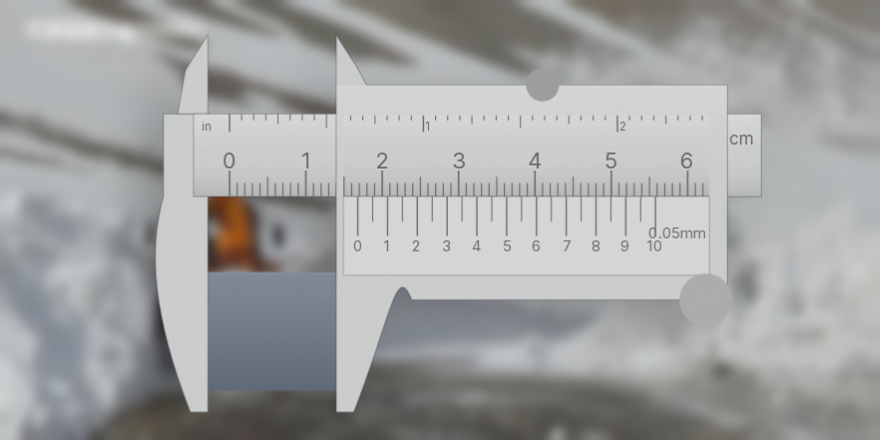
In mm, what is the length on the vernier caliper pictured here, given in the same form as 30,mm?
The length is 16.8,mm
